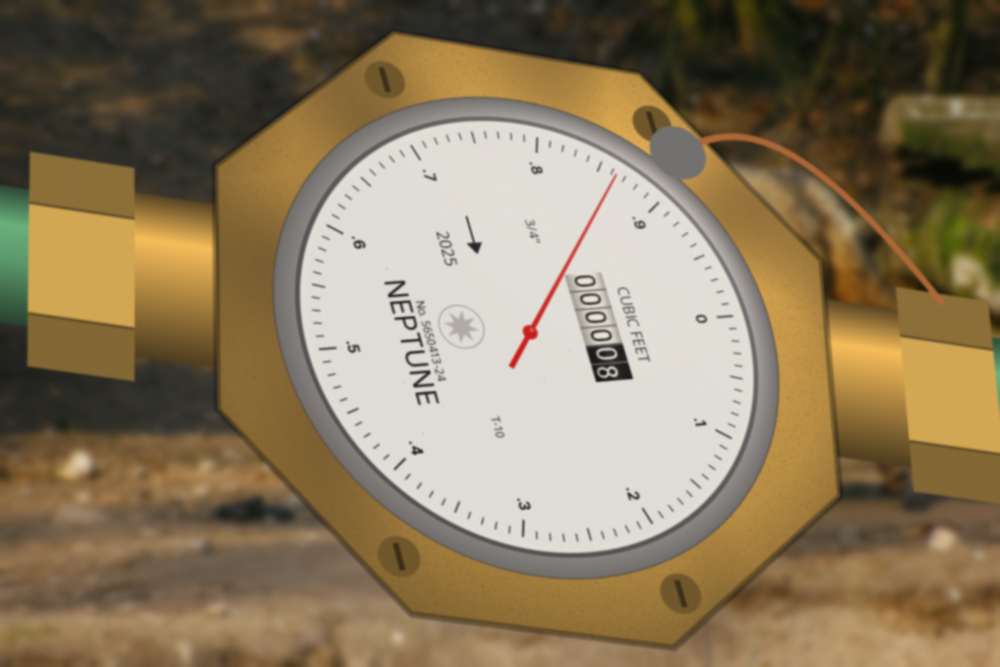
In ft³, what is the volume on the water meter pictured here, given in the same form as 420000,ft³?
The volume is 7.86,ft³
